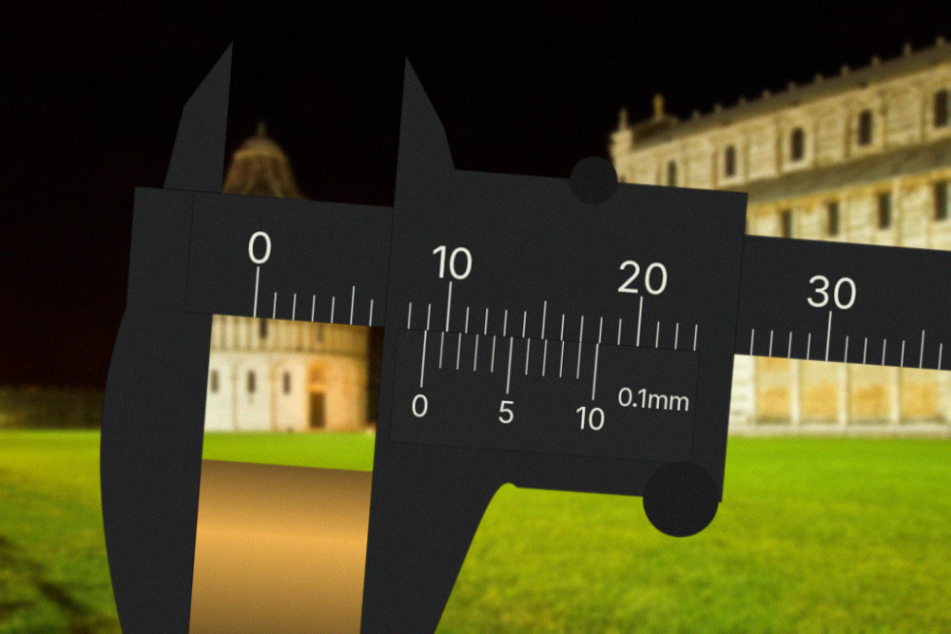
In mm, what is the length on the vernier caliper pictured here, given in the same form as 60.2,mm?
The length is 8.9,mm
